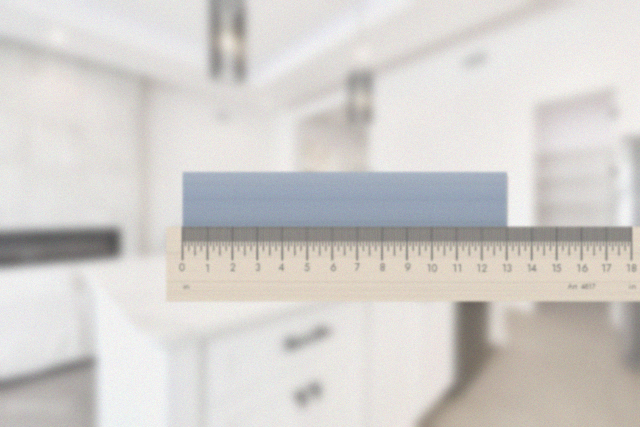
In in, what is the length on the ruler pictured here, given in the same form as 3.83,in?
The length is 13,in
